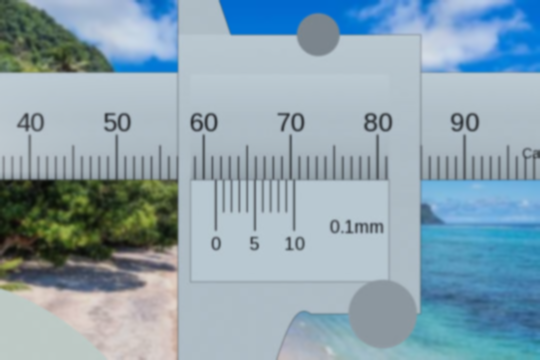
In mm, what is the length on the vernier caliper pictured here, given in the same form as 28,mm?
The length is 61.4,mm
